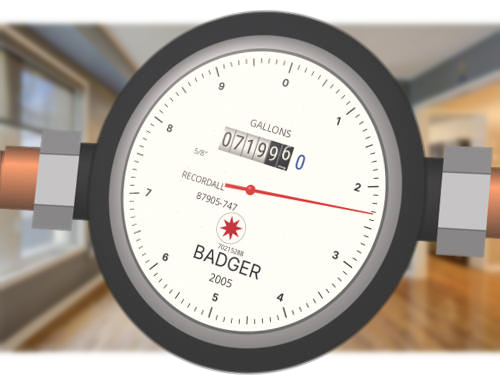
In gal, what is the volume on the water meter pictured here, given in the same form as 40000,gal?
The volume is 719962.3,gal
